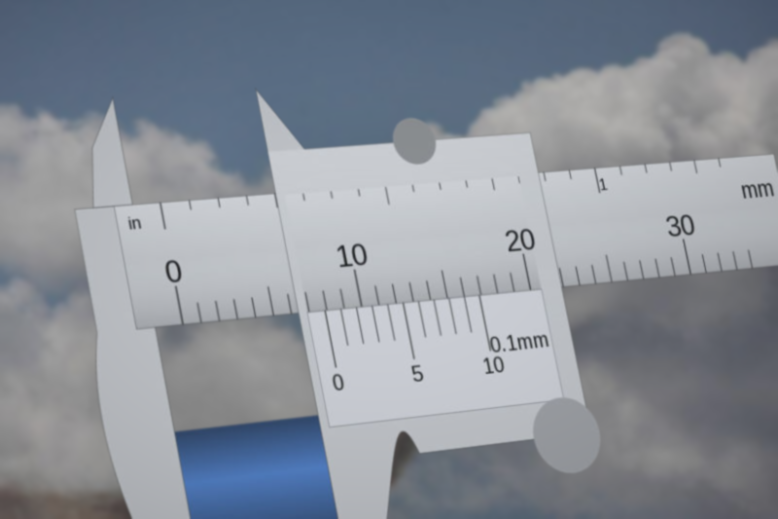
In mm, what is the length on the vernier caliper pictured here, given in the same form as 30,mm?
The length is 7.9,mm
